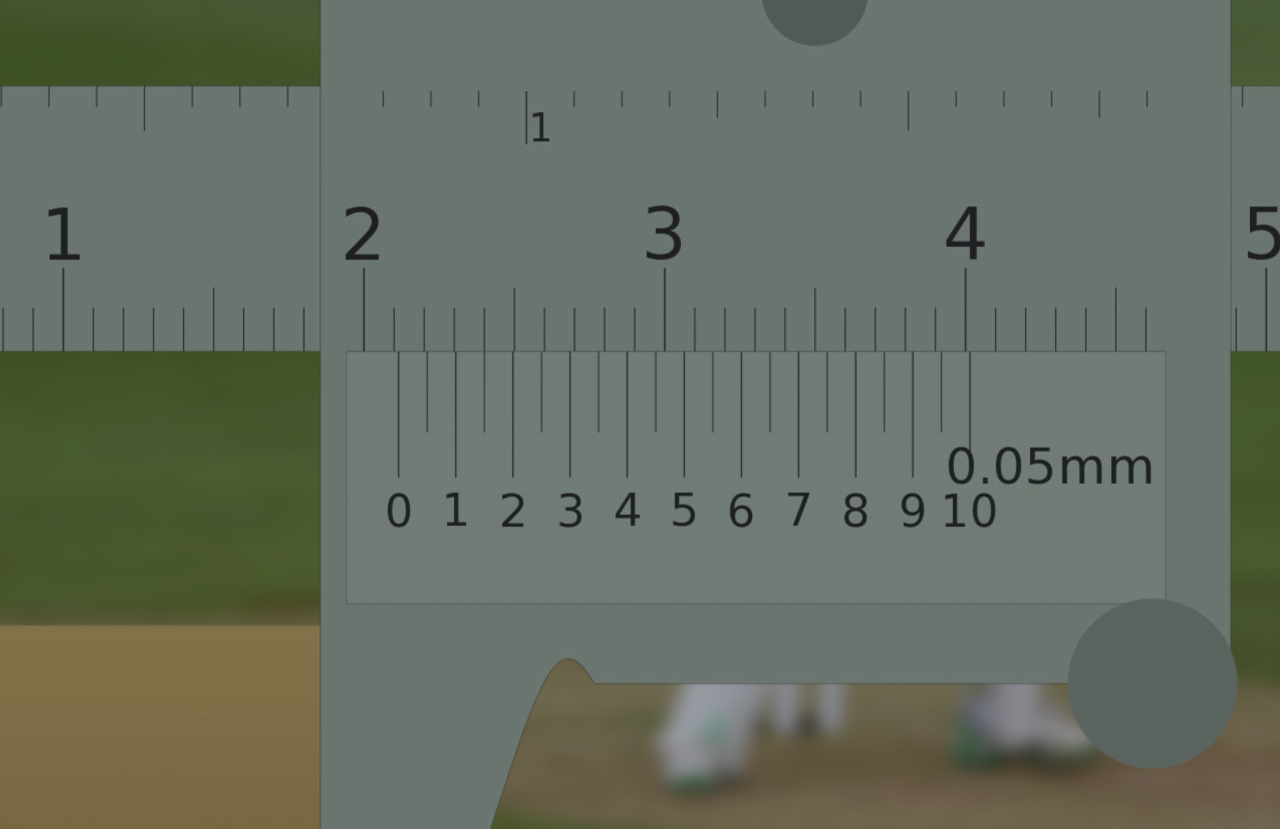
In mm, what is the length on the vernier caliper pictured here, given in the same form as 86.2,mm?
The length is 21.15,mm
